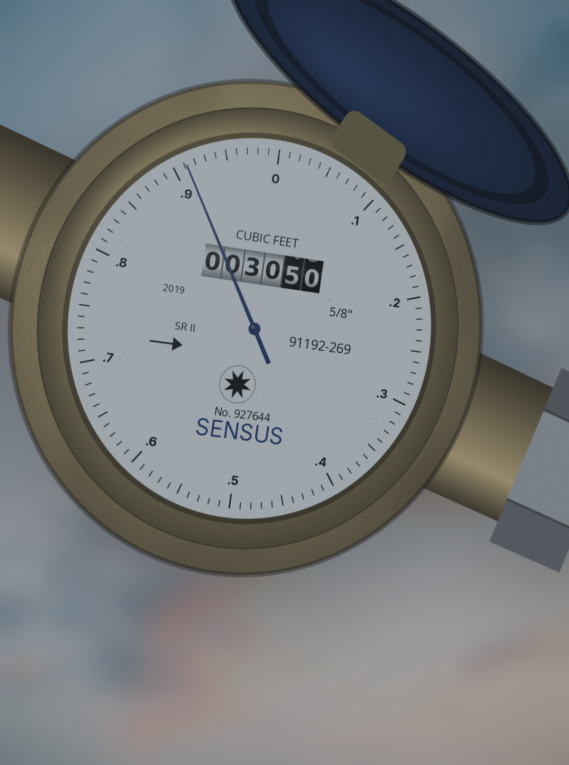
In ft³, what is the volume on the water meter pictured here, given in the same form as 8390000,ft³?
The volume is 3049.91,ft³
